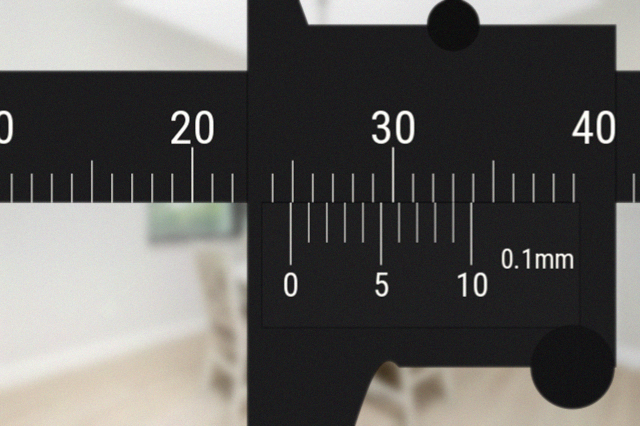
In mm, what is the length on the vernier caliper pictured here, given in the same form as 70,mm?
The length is 24.9,mm
